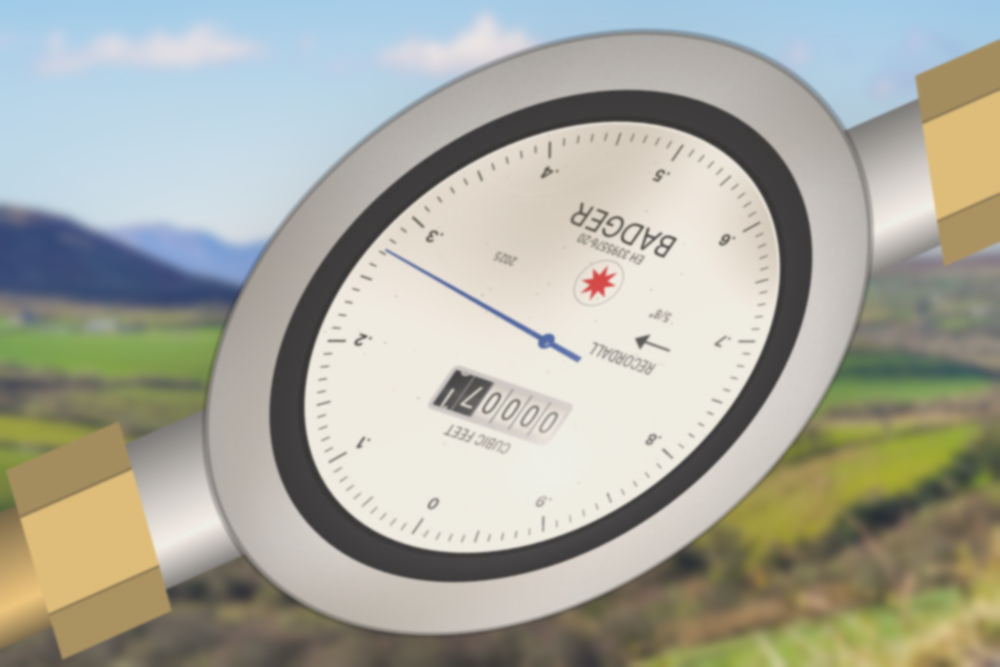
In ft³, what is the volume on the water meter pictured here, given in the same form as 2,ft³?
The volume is 71.27,ft³
